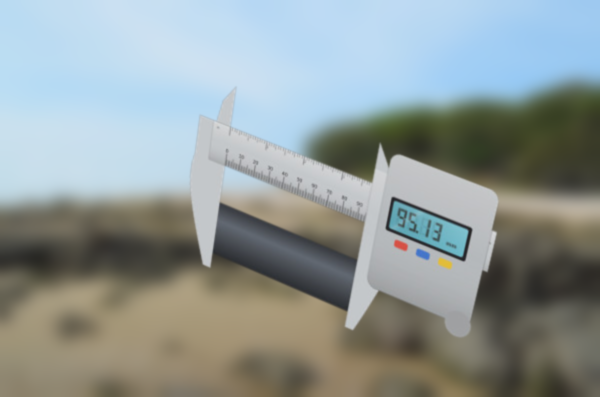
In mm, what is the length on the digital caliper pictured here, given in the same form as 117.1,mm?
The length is 95.13,mm
